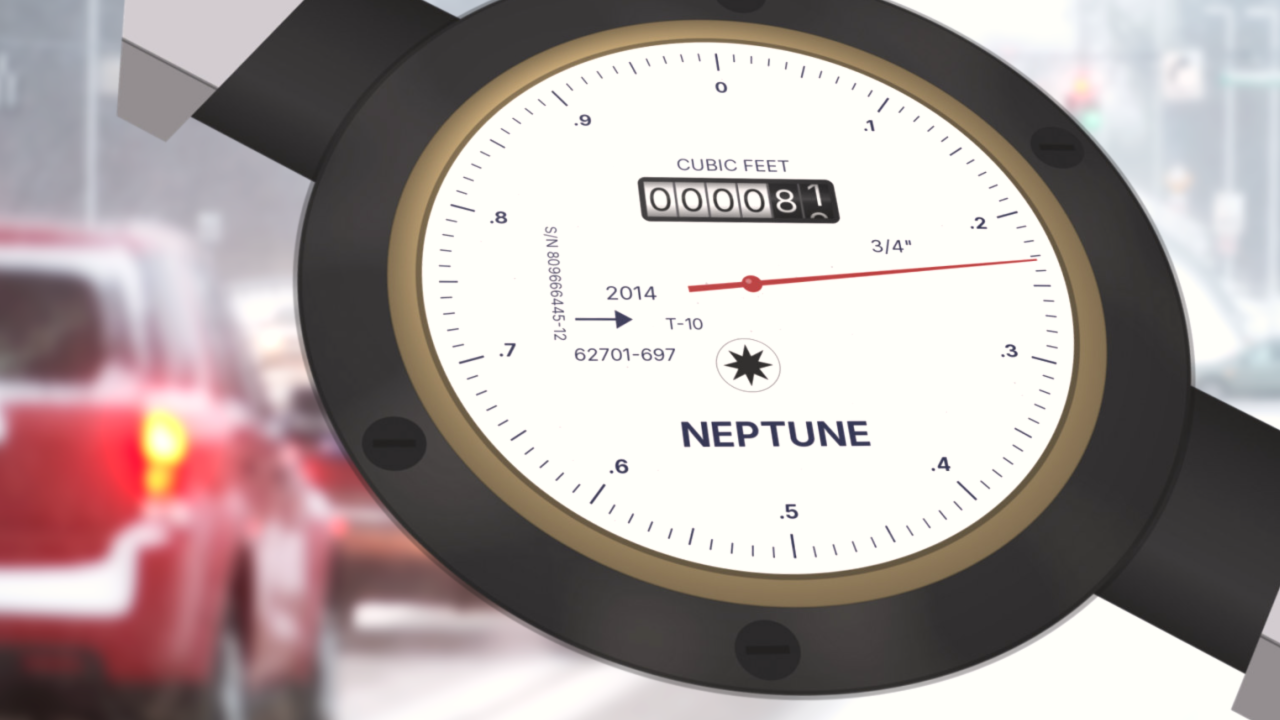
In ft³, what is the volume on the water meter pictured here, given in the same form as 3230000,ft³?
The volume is 81.23,ft³
